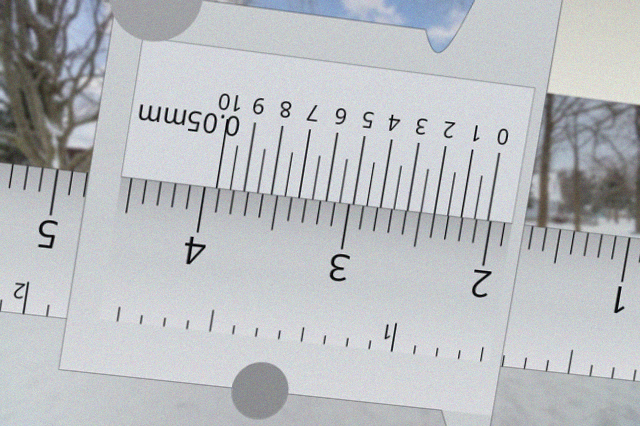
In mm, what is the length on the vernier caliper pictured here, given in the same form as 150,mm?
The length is 20.2,mm
